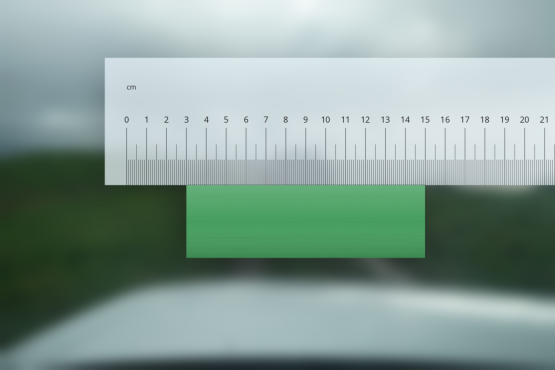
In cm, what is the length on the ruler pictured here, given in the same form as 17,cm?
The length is 12,cm
